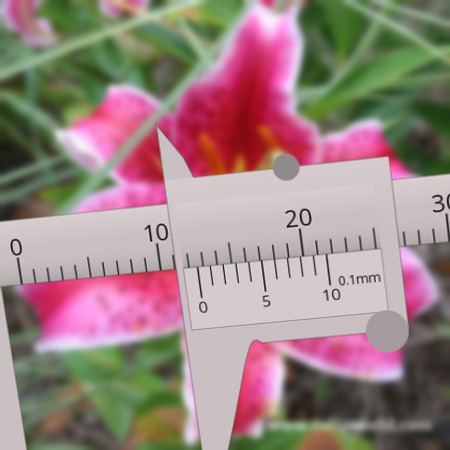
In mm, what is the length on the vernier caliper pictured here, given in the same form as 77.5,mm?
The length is 12.6,mm
